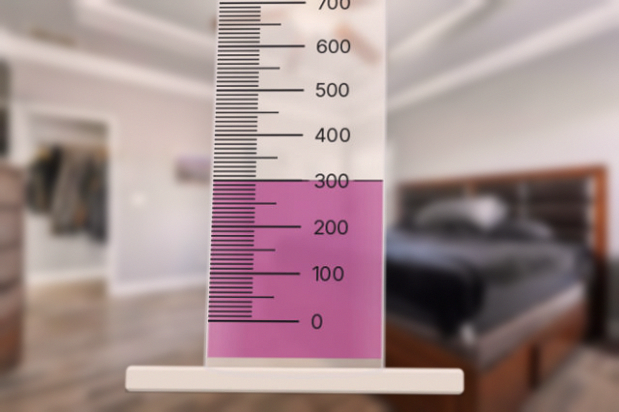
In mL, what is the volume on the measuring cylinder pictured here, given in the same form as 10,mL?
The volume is 300,mL
